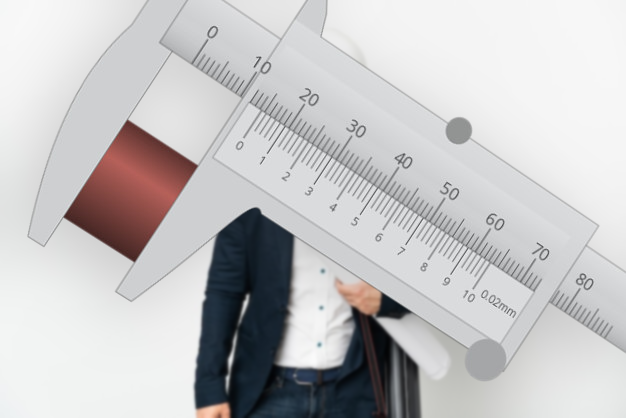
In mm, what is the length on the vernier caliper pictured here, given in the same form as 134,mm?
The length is 14.4,mm
